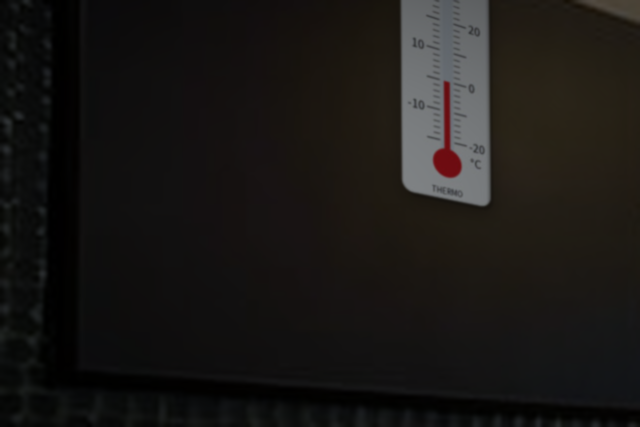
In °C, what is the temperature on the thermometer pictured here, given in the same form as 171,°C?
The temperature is 0,°C
